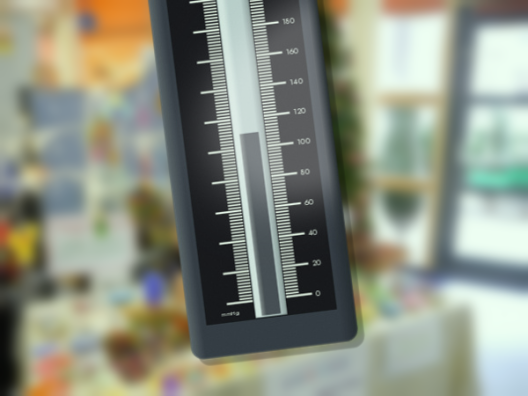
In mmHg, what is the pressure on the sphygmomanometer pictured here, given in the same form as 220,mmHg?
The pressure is 110,mmHg
